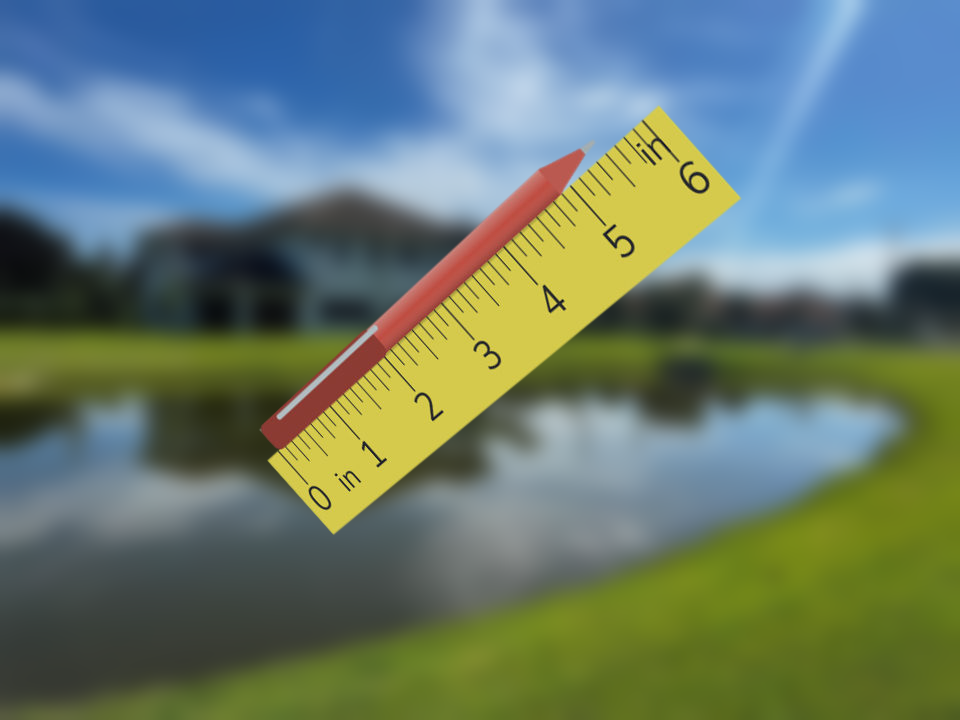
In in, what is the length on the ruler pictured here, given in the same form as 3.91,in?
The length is 5.5,in
